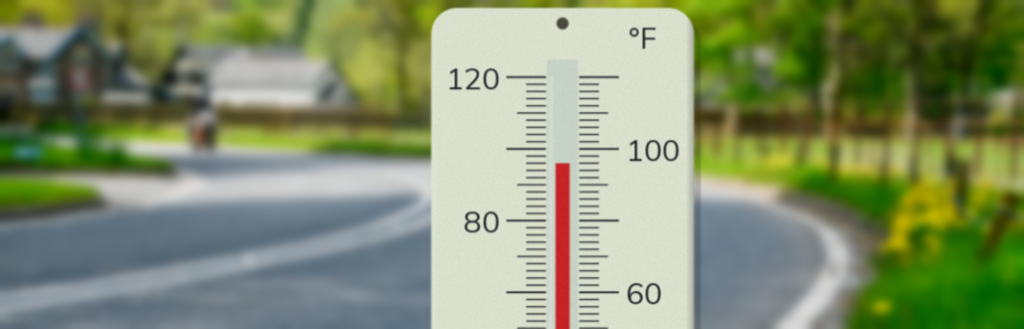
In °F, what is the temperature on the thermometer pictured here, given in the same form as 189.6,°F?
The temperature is 96,°F
